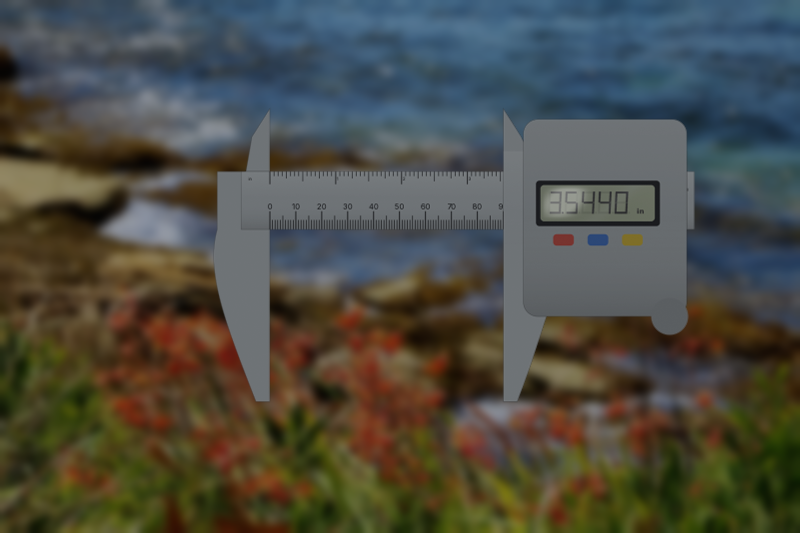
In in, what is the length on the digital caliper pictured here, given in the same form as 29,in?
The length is 3.5440,in
